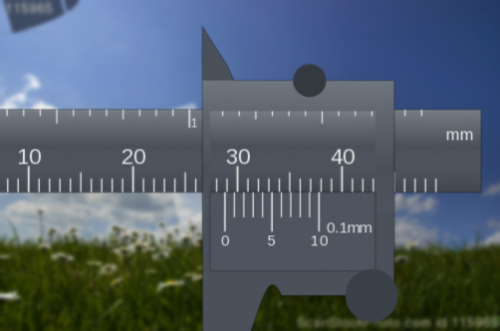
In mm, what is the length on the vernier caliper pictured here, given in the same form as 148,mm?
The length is 28.8,mm
